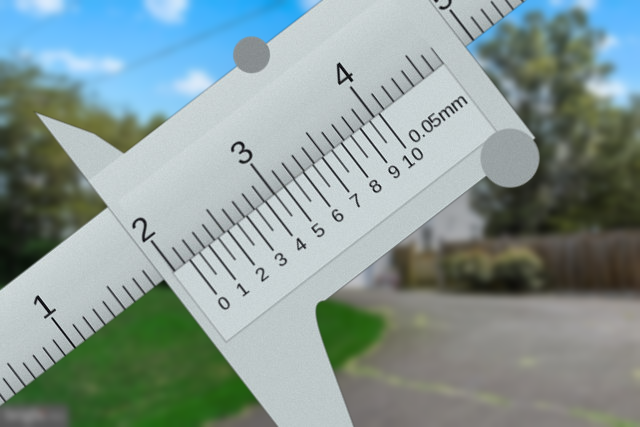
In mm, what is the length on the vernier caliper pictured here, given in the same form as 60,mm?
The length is 21.5,mm
